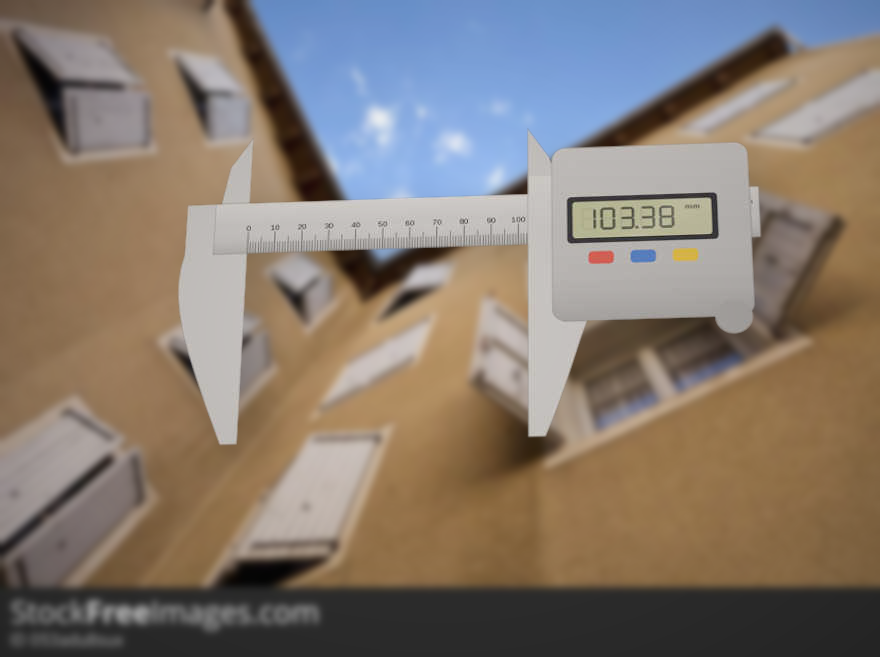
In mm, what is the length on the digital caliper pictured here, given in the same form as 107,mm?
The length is 103.38,mm
